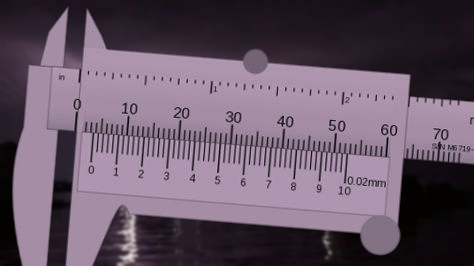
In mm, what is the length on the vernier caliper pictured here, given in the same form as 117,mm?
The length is 3.5,mm
